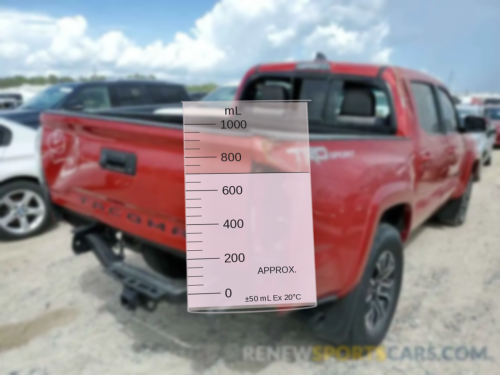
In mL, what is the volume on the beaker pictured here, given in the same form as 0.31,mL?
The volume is 700,mL
